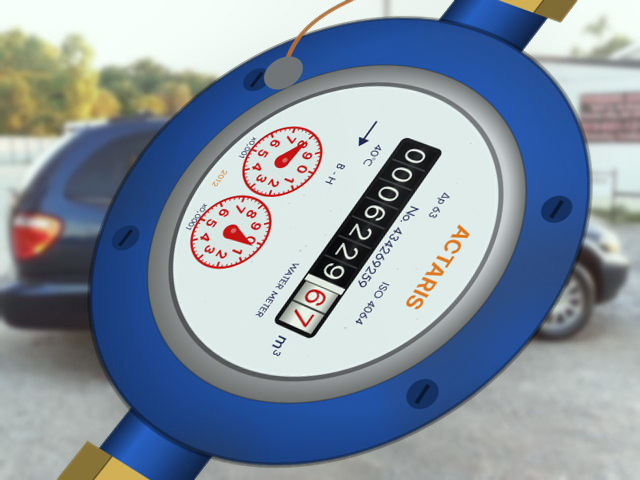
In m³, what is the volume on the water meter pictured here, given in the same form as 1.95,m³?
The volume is 6229.6780,m³
